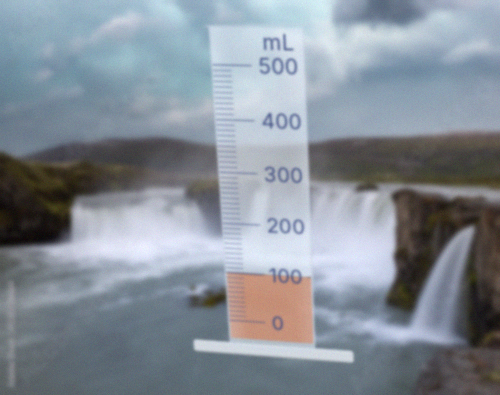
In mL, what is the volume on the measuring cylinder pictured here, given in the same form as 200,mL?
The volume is 100,mL
